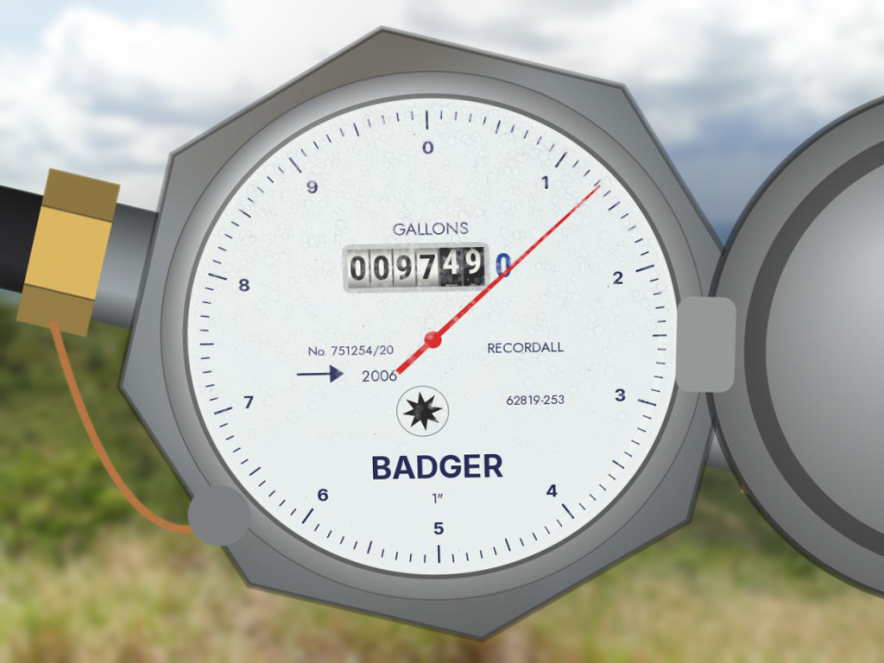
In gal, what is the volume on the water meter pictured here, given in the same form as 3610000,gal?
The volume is 97491.3,gal
